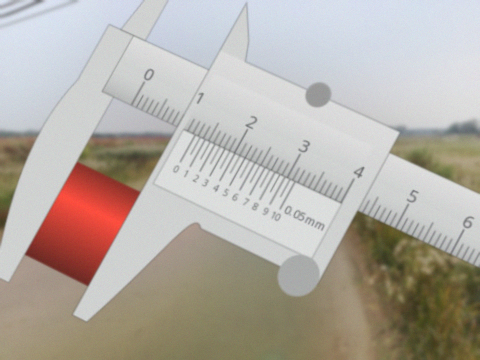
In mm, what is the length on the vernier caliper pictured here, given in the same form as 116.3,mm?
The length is 12.5,mm
